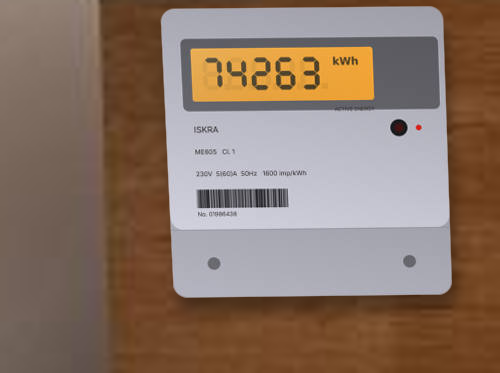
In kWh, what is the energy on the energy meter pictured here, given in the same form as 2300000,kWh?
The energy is 74263,kWh
